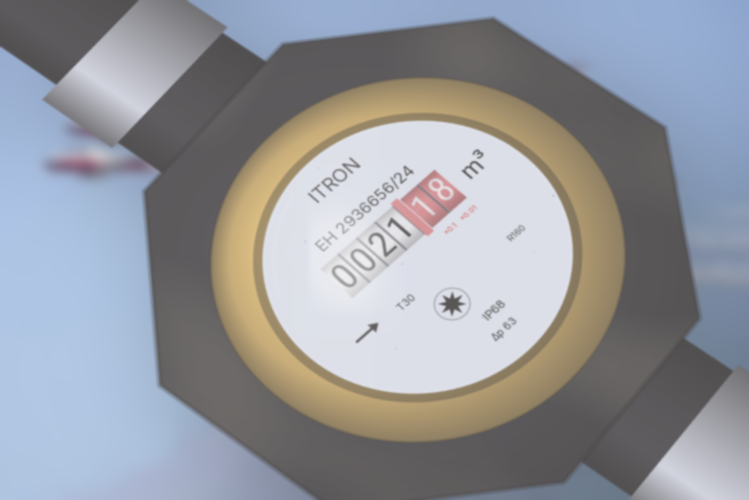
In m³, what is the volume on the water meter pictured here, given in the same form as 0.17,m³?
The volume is 21.18,m³
